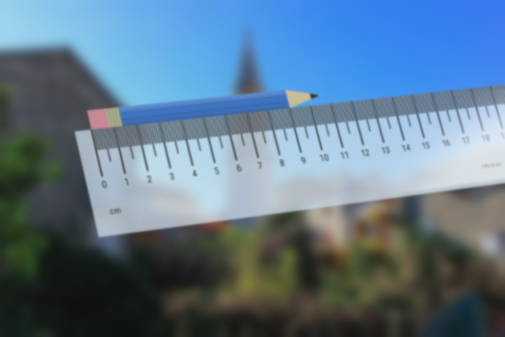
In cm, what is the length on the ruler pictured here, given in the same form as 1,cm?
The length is 10.5,cm
